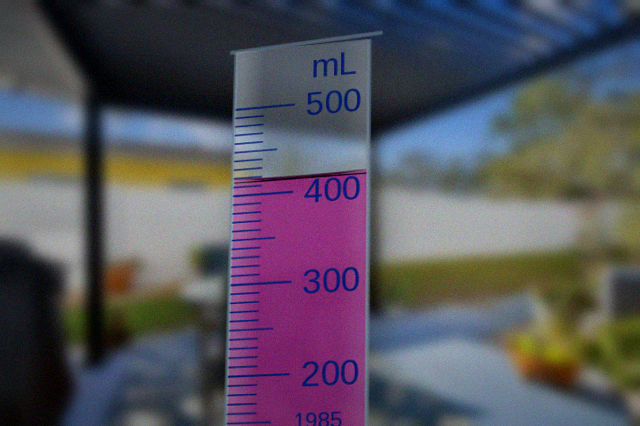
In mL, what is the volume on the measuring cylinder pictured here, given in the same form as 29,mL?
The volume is 415,mL
